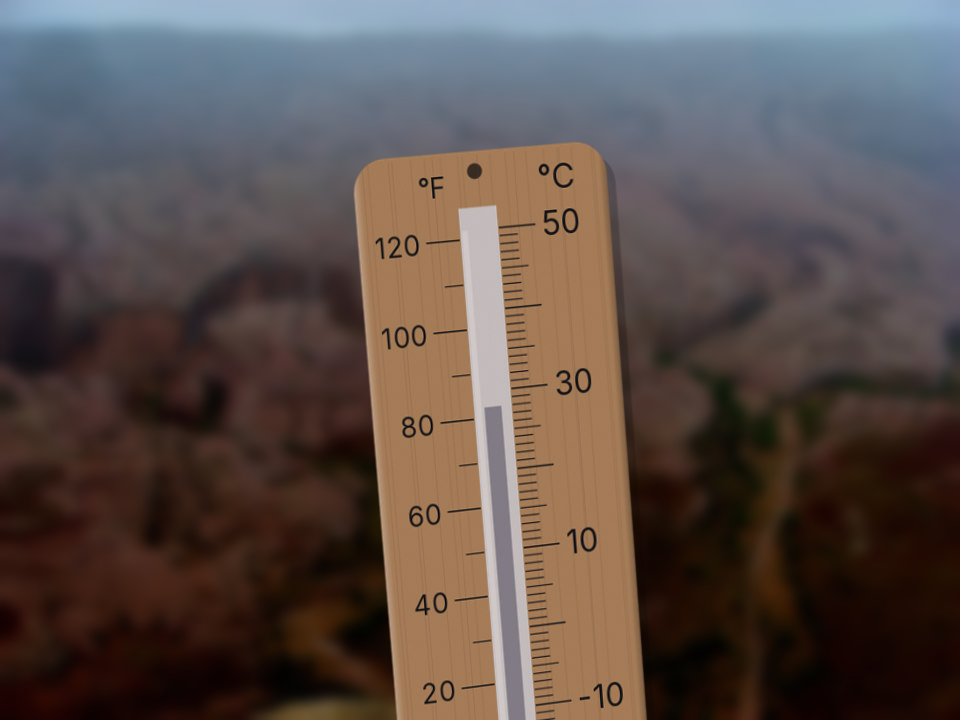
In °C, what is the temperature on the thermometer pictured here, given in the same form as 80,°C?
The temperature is 28,°C
